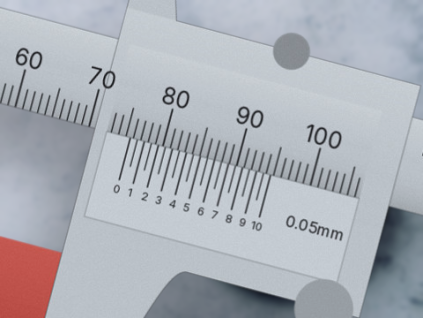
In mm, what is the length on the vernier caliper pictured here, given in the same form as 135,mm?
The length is 75.6,mm
